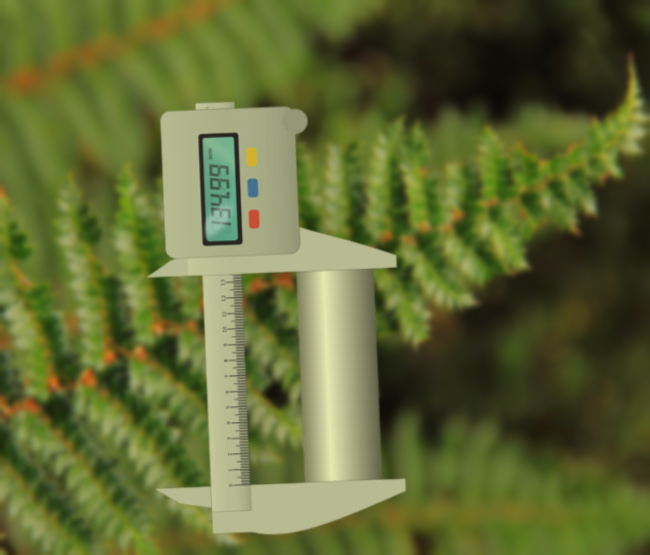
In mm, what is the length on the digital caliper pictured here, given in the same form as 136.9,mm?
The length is 134.99,mm
